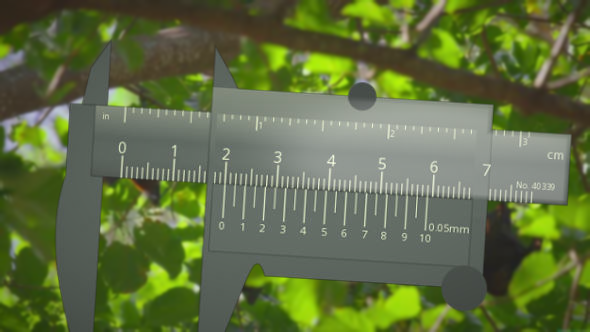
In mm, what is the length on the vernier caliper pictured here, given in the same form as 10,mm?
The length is 20.0,mm
